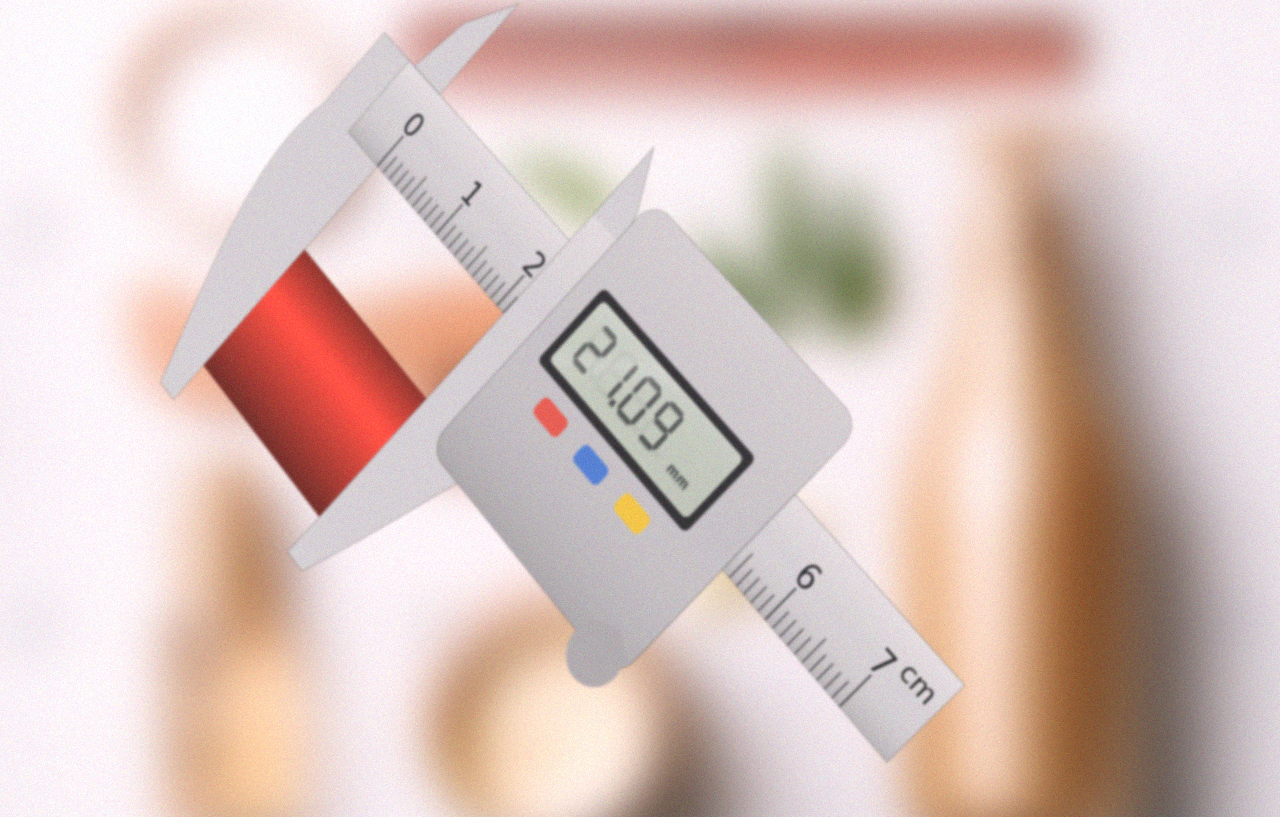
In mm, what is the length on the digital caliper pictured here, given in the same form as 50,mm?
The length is 21.09,mm
